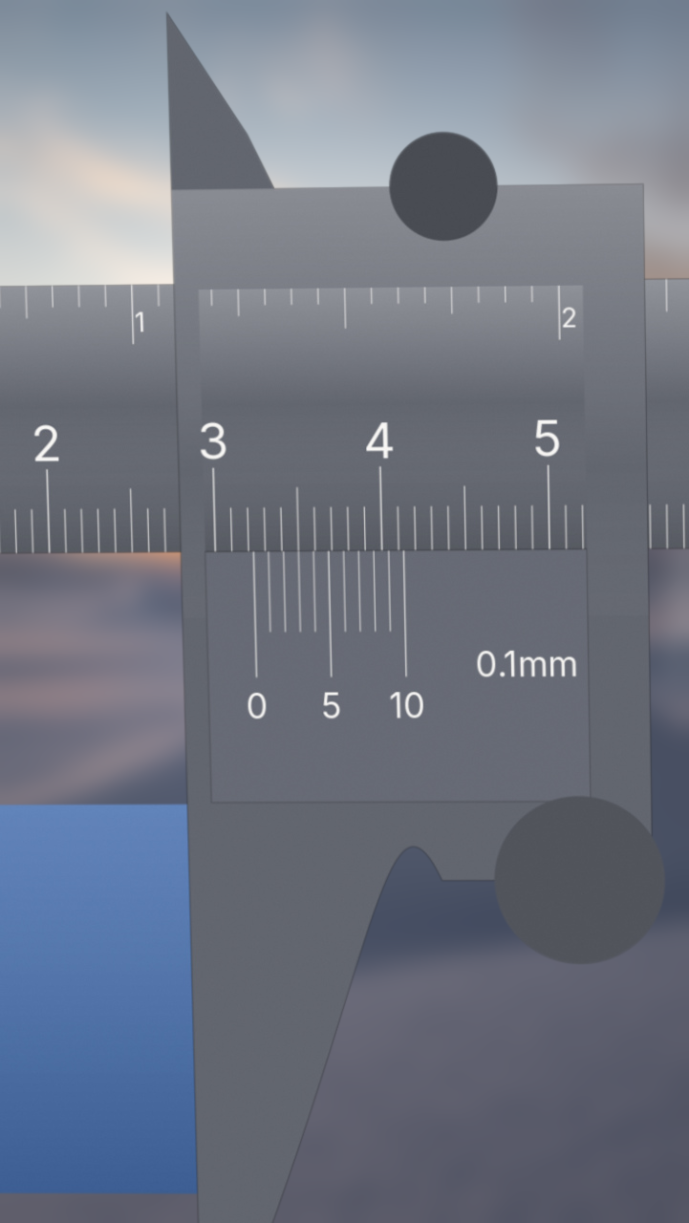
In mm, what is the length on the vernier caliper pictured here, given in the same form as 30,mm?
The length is 32.3,mm
